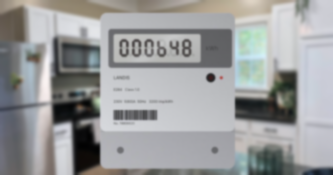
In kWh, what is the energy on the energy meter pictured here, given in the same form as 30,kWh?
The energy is 648,kWh
